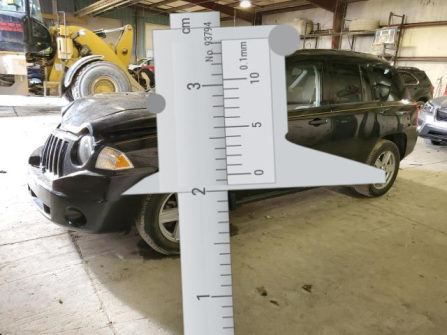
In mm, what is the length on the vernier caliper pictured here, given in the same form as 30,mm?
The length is 21.5,mm
